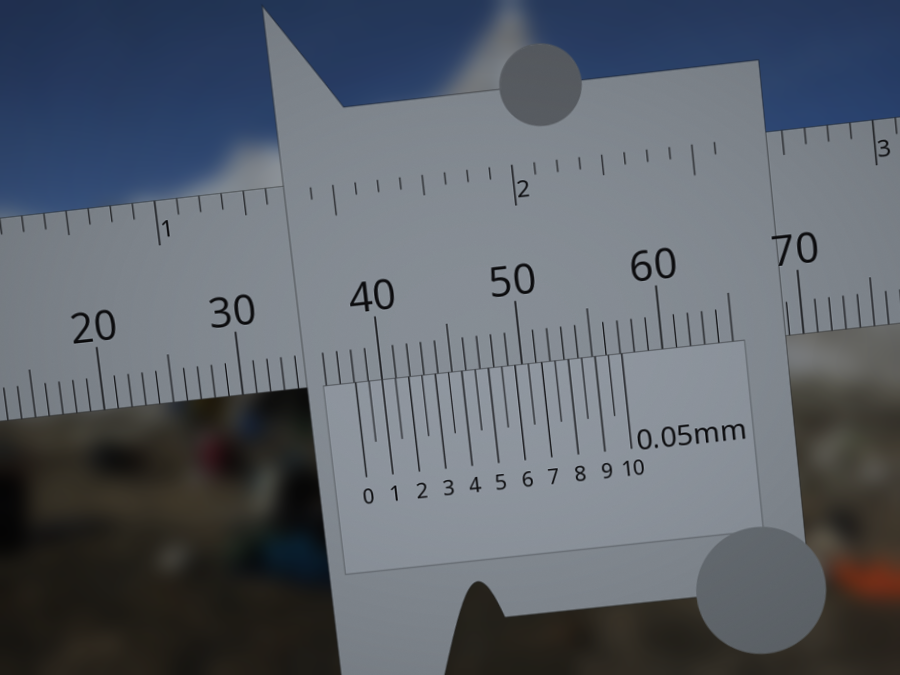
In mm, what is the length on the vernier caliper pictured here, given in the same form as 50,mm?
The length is 38.1,mm
